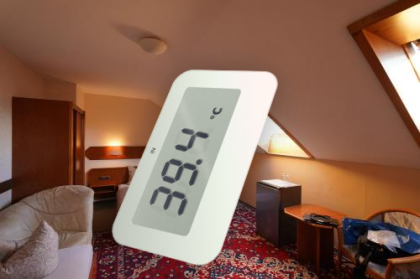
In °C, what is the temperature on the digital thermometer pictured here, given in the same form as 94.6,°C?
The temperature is 39.4,°C
